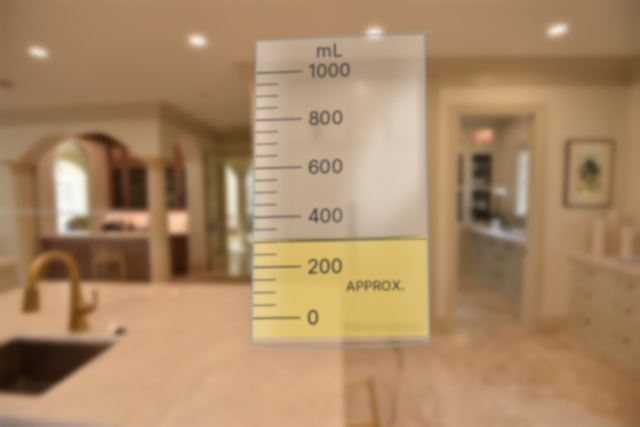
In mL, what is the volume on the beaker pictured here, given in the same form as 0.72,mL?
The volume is 300,mL
